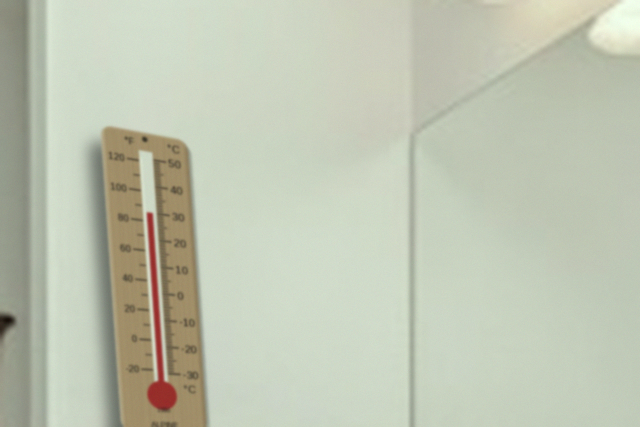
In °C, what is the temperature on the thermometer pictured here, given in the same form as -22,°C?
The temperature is 30,°C
